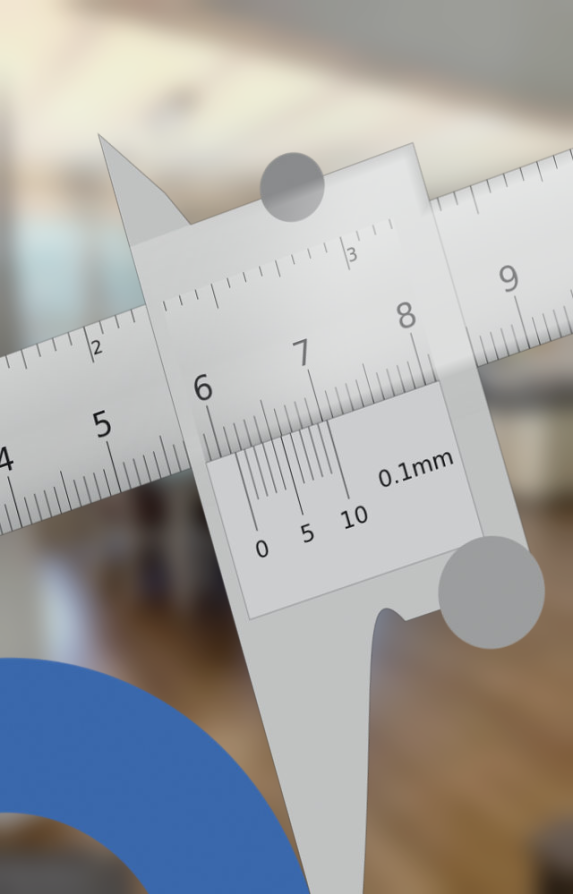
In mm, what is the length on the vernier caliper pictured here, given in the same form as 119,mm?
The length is 61.4,mm
